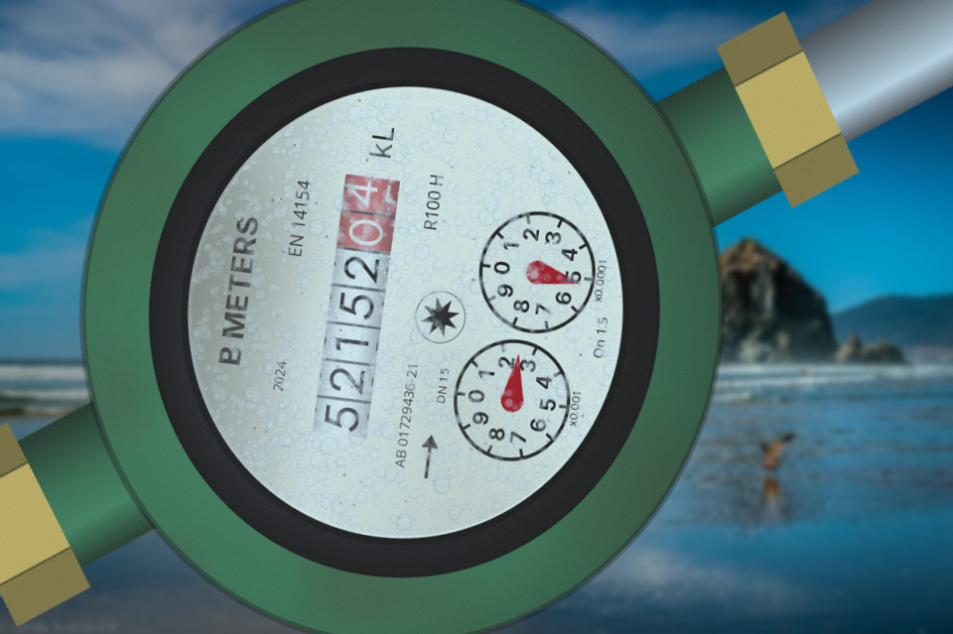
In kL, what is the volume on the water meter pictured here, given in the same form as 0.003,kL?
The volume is 52152.0425,kL
